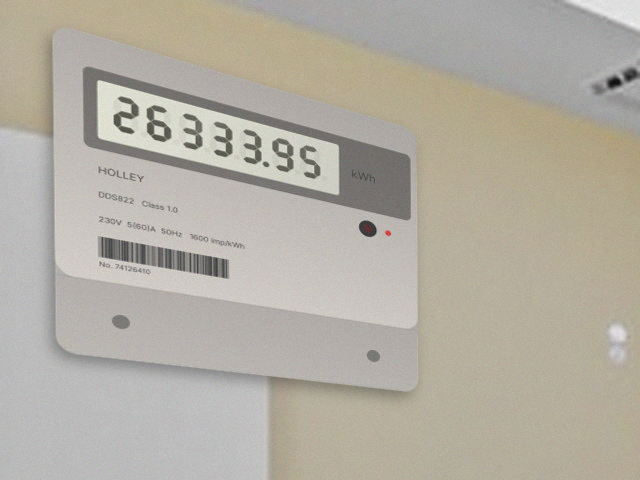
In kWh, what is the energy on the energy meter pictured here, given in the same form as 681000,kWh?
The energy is 26333.95,kWh
